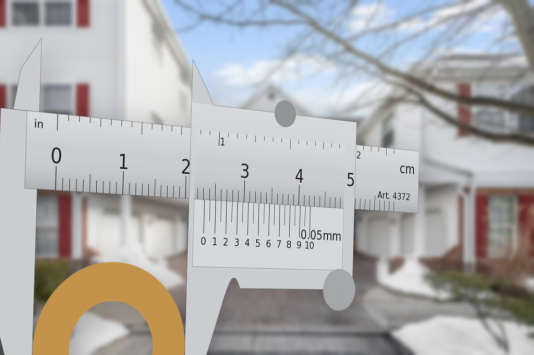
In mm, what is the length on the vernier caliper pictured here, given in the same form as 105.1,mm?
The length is 23.2,mm
